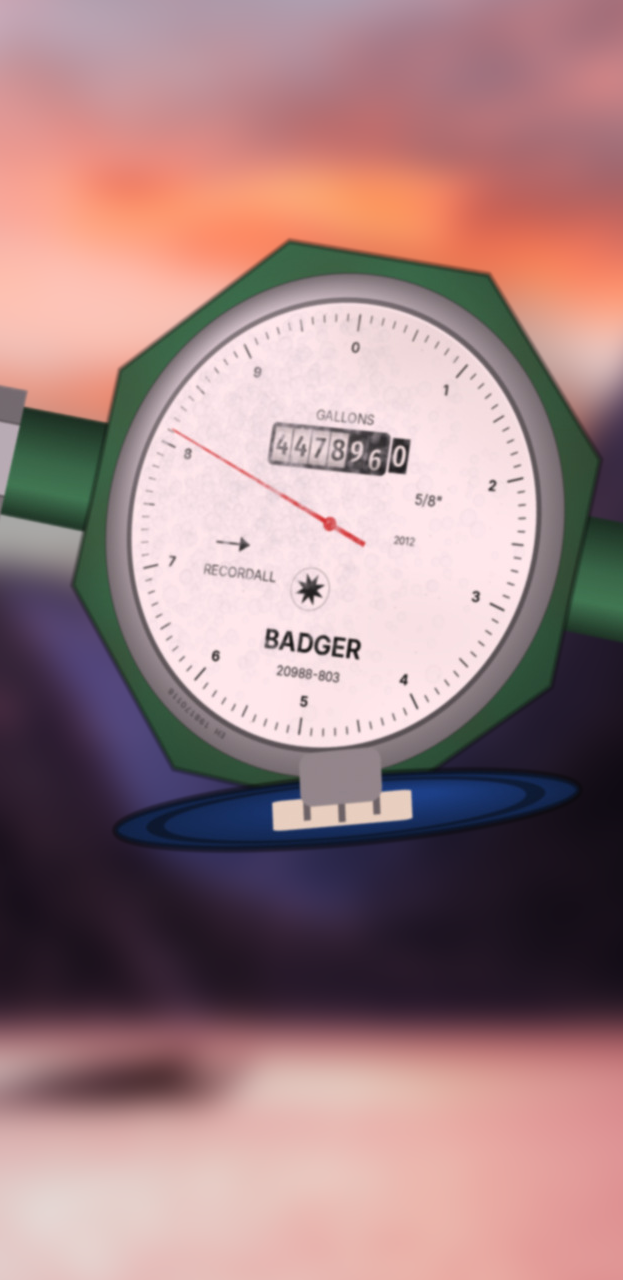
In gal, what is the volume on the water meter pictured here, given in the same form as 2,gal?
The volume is 4478958.1,gal
